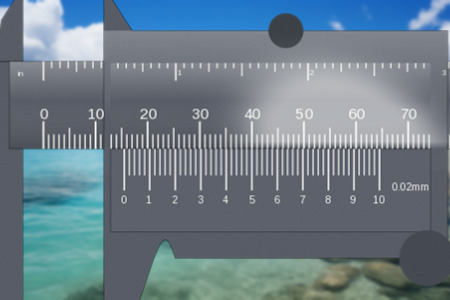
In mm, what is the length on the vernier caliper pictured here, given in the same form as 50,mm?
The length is 15.5,mm
